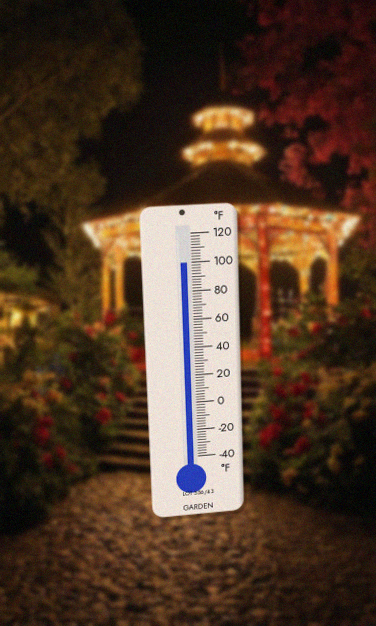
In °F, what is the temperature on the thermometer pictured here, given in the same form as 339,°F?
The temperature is 100,°F
